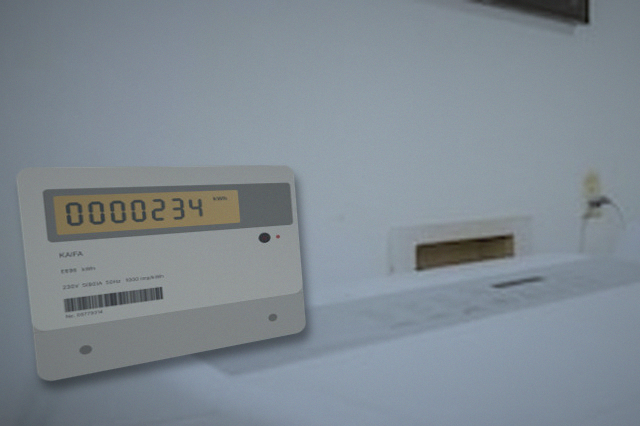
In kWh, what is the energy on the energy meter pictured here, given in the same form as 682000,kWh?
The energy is 234,kWh
